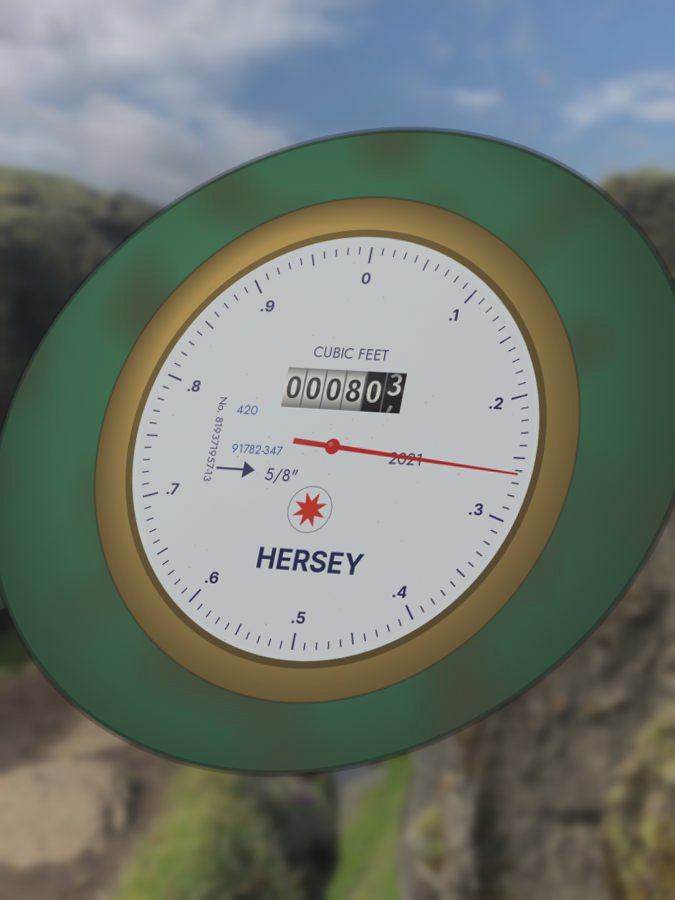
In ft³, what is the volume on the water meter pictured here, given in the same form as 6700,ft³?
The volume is 803.26,ft³
